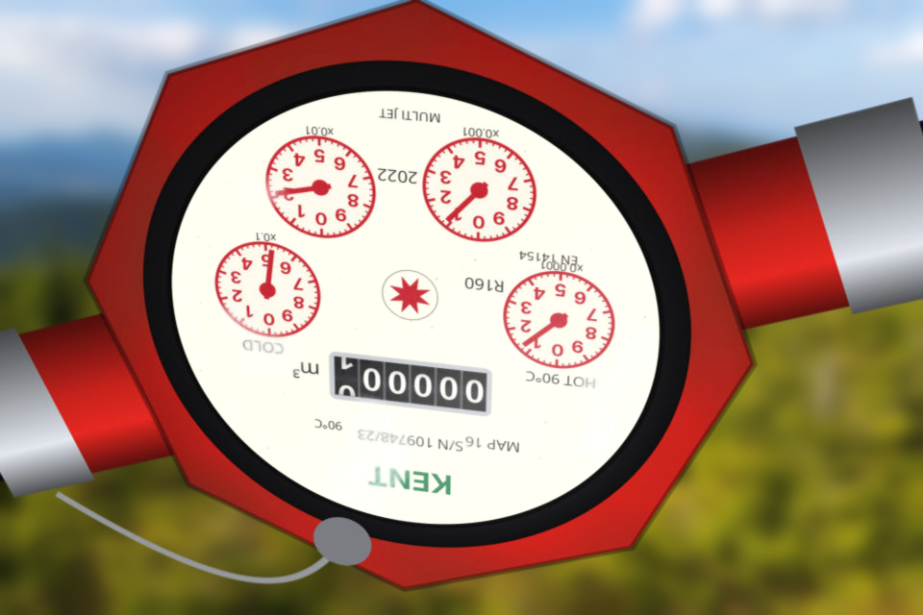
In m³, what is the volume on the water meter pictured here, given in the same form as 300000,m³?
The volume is 0.5211,m³
